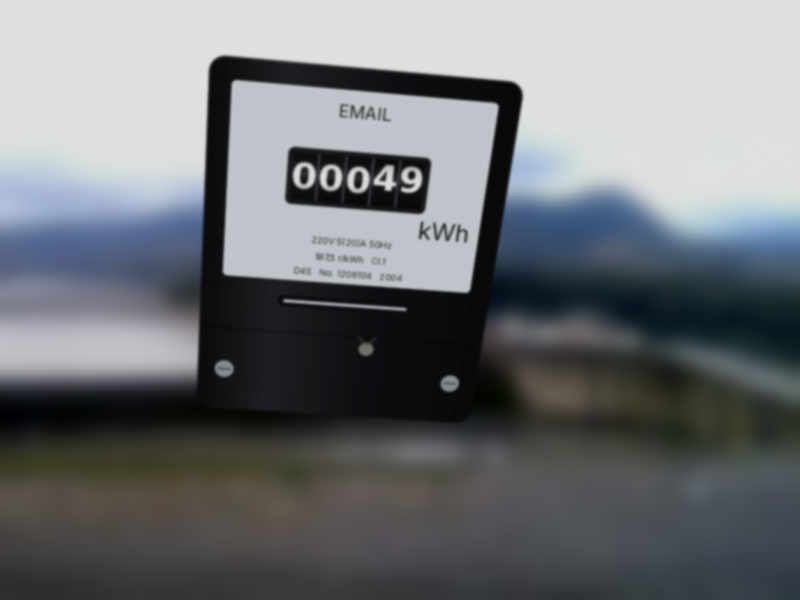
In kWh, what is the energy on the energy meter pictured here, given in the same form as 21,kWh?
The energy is 49,kWh
